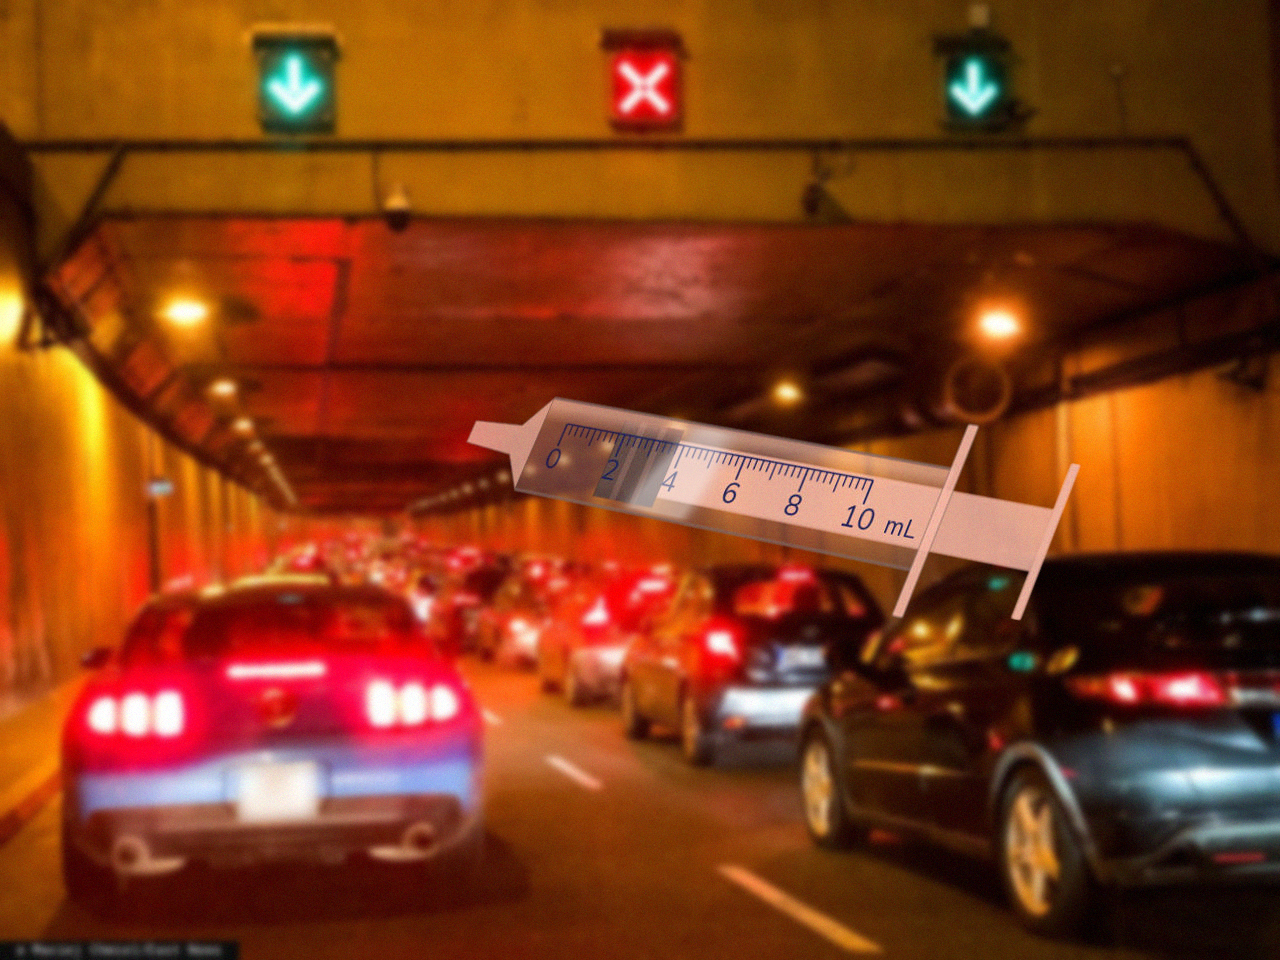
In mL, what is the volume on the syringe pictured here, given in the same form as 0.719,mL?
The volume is 1.8,mL
